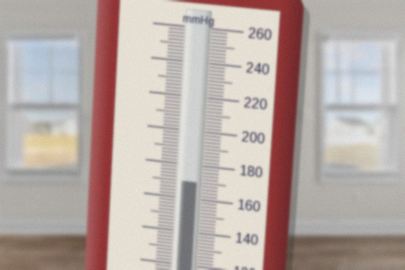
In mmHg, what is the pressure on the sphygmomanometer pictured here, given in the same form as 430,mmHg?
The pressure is 170,mmHg
